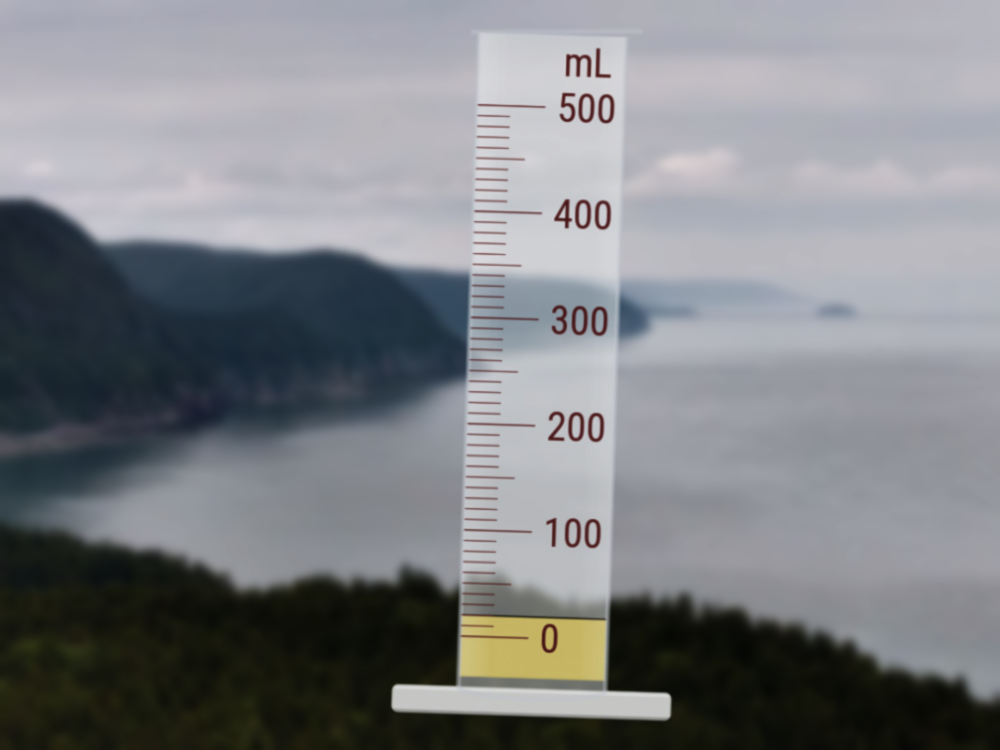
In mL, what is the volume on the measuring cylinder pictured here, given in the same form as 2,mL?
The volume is 20,mL
